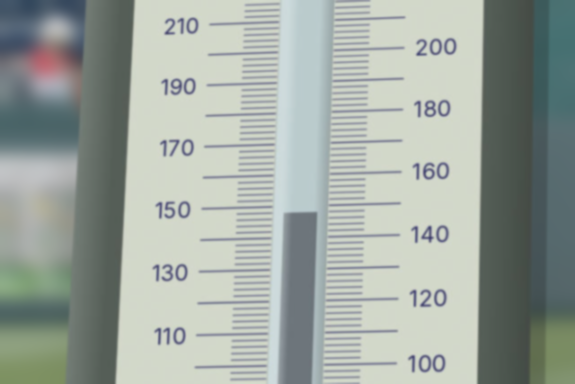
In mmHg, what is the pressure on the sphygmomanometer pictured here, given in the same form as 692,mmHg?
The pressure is 148,mmHg
